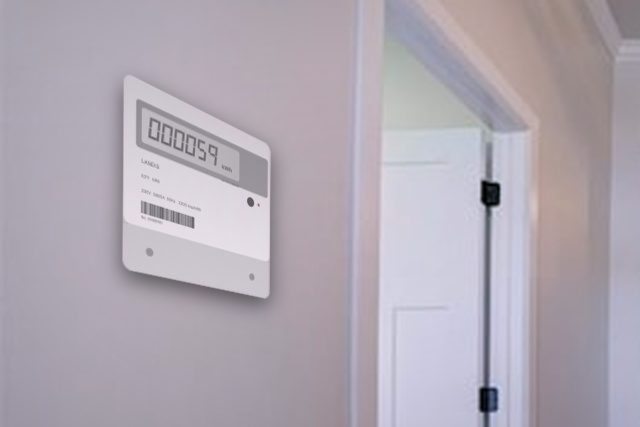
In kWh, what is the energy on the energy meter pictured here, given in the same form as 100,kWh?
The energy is 59,kWh
